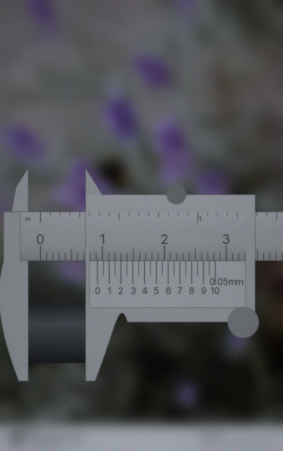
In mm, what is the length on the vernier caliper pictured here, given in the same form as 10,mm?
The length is 9.2,mm
